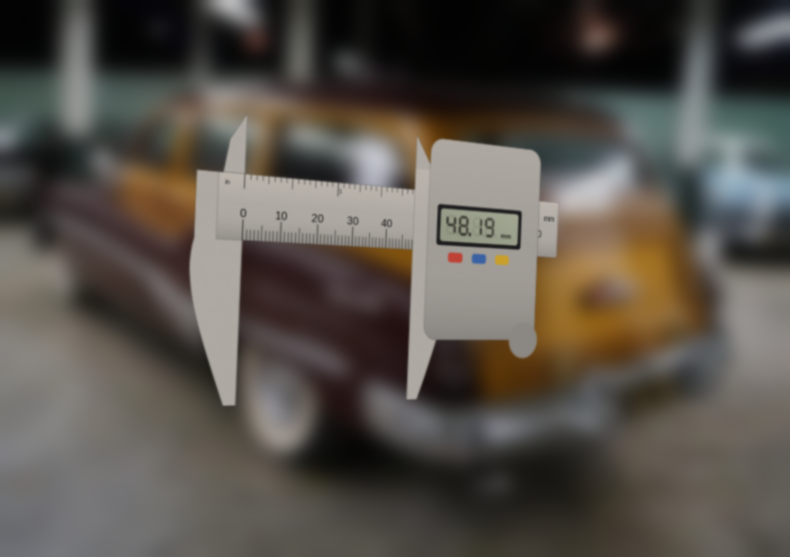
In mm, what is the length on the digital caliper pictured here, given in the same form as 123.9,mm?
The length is 48.19,mm
